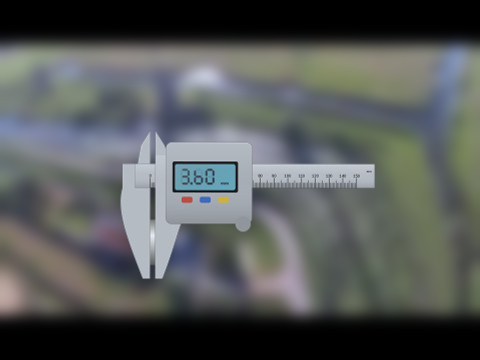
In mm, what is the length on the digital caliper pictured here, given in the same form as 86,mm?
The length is 3.60,mm
